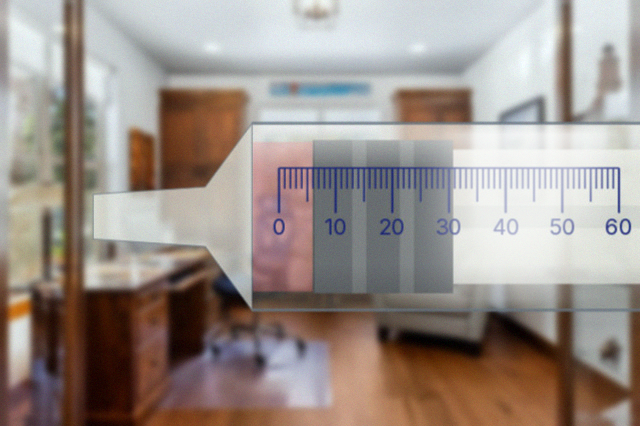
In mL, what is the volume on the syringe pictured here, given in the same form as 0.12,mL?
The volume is 6,mL
